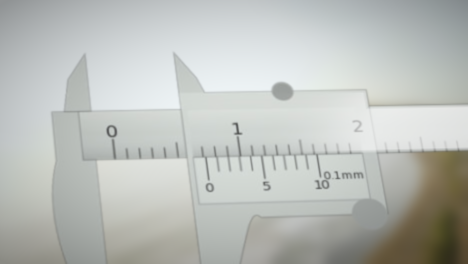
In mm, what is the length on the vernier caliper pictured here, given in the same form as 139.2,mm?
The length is 7.2,mm
